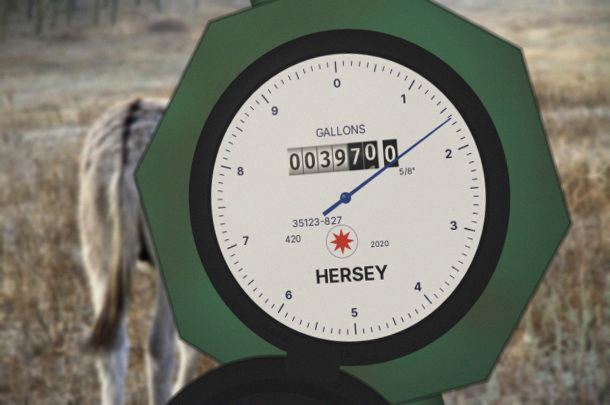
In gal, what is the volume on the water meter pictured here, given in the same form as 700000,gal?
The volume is 39701.6,gal
